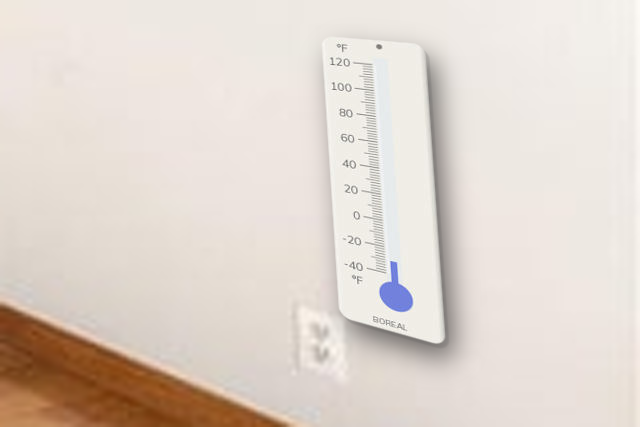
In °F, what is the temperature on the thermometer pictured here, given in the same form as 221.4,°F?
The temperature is -30,°F
